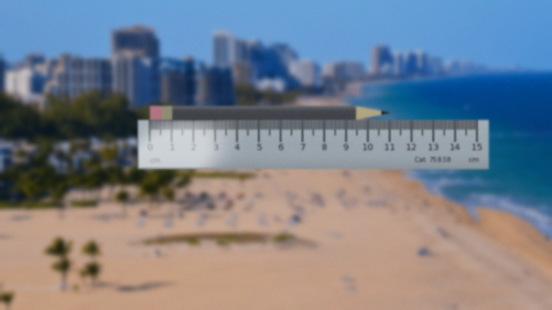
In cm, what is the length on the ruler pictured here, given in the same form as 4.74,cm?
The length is 11,cm
